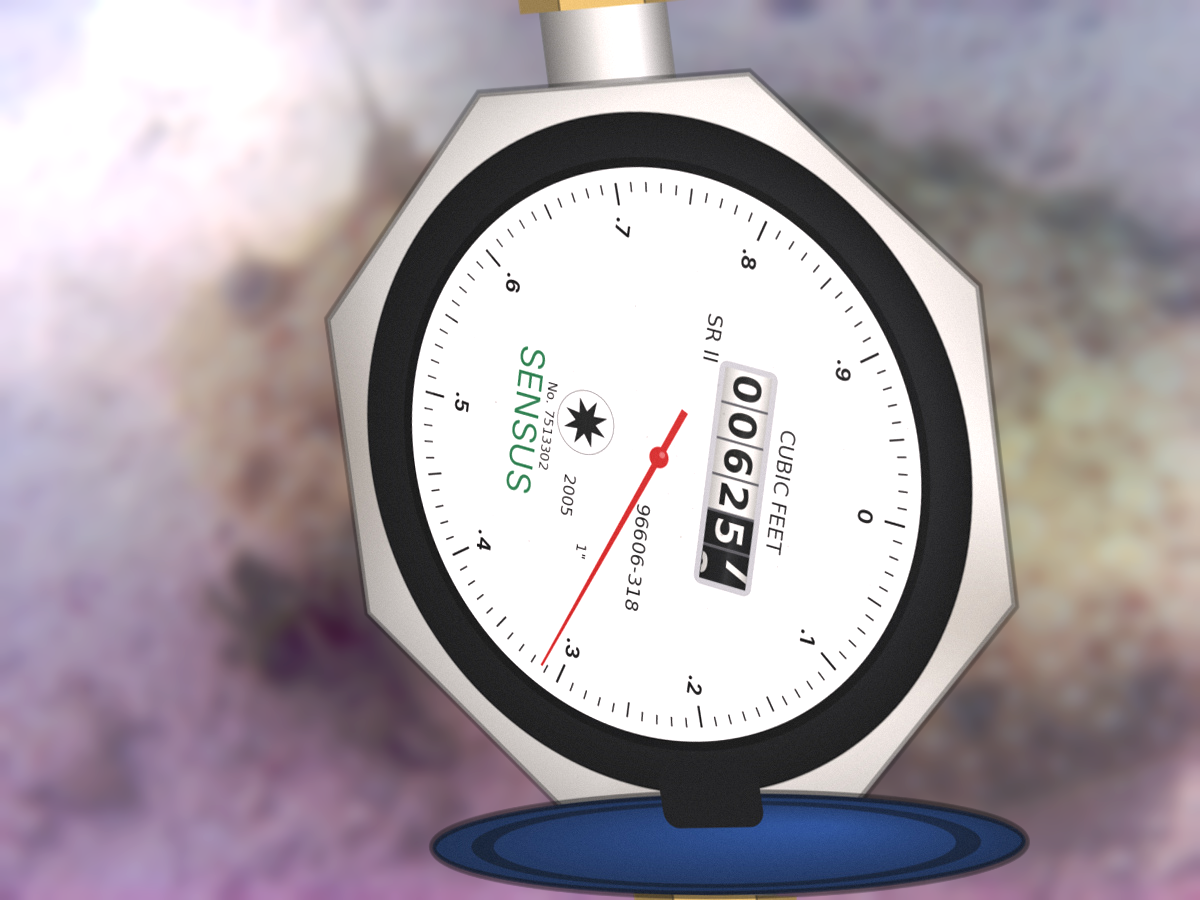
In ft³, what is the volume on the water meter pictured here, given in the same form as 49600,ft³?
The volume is 6257.31,ft³
